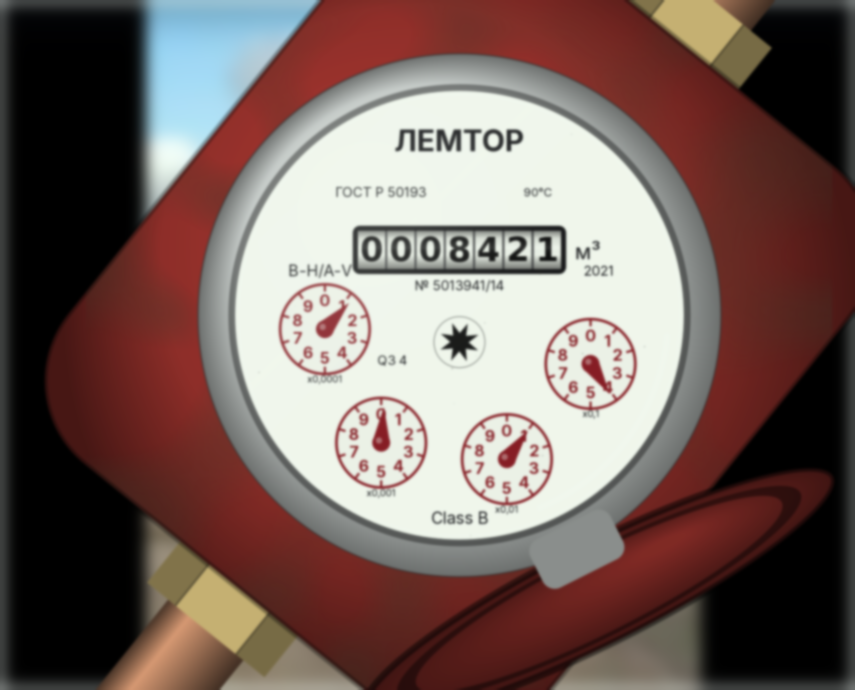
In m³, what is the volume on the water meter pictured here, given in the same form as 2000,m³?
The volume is 8421.4101,m³
